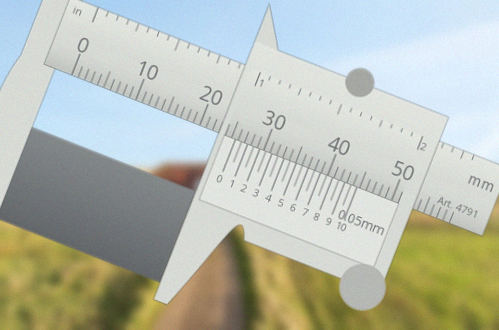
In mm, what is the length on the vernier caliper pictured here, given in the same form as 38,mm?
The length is 25.6,mm
